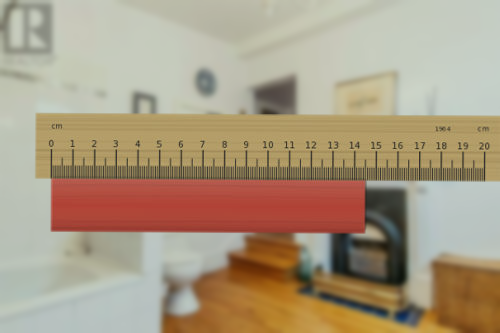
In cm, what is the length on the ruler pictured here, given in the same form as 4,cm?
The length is 14.5,cm
